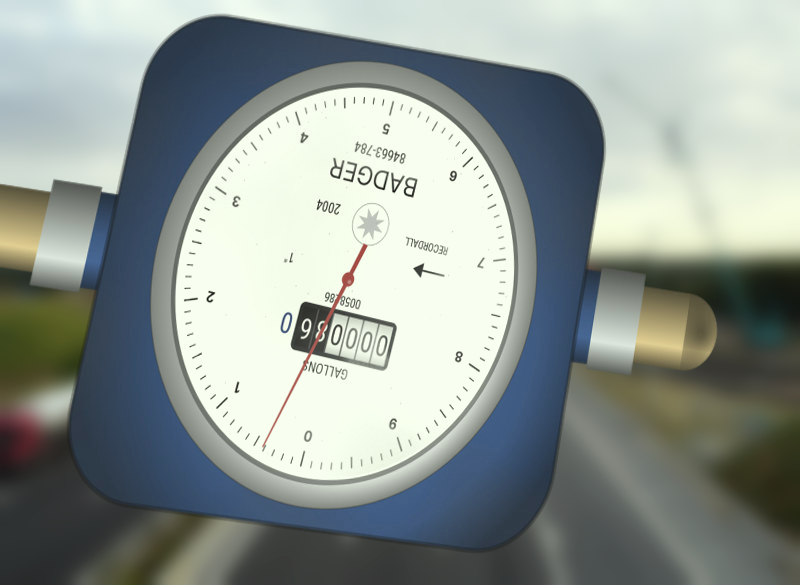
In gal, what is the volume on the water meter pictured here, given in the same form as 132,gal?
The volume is 860.4,gal
